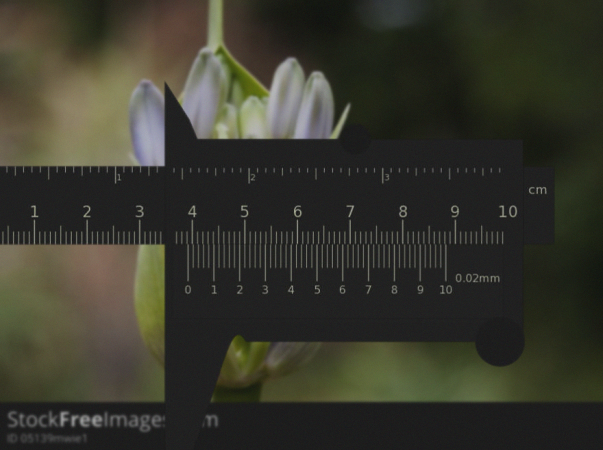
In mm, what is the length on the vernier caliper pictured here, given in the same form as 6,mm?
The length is 39.2,mm
